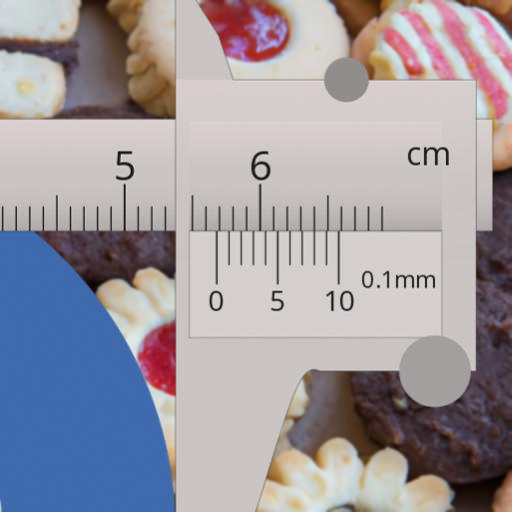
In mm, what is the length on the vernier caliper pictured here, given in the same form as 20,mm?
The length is 56.8,mm
